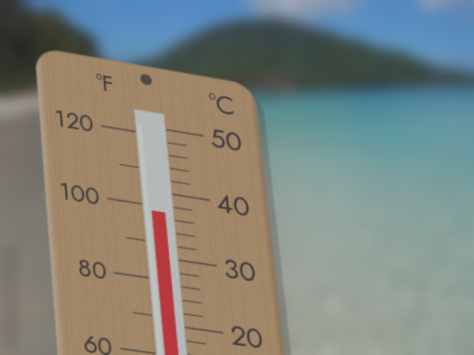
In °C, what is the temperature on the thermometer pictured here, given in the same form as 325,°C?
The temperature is 37,°C
